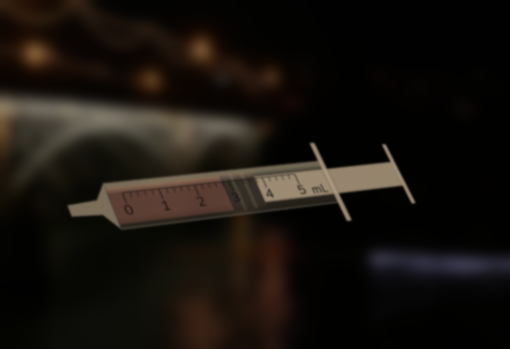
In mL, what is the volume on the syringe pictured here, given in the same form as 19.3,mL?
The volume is 2.8,mL
